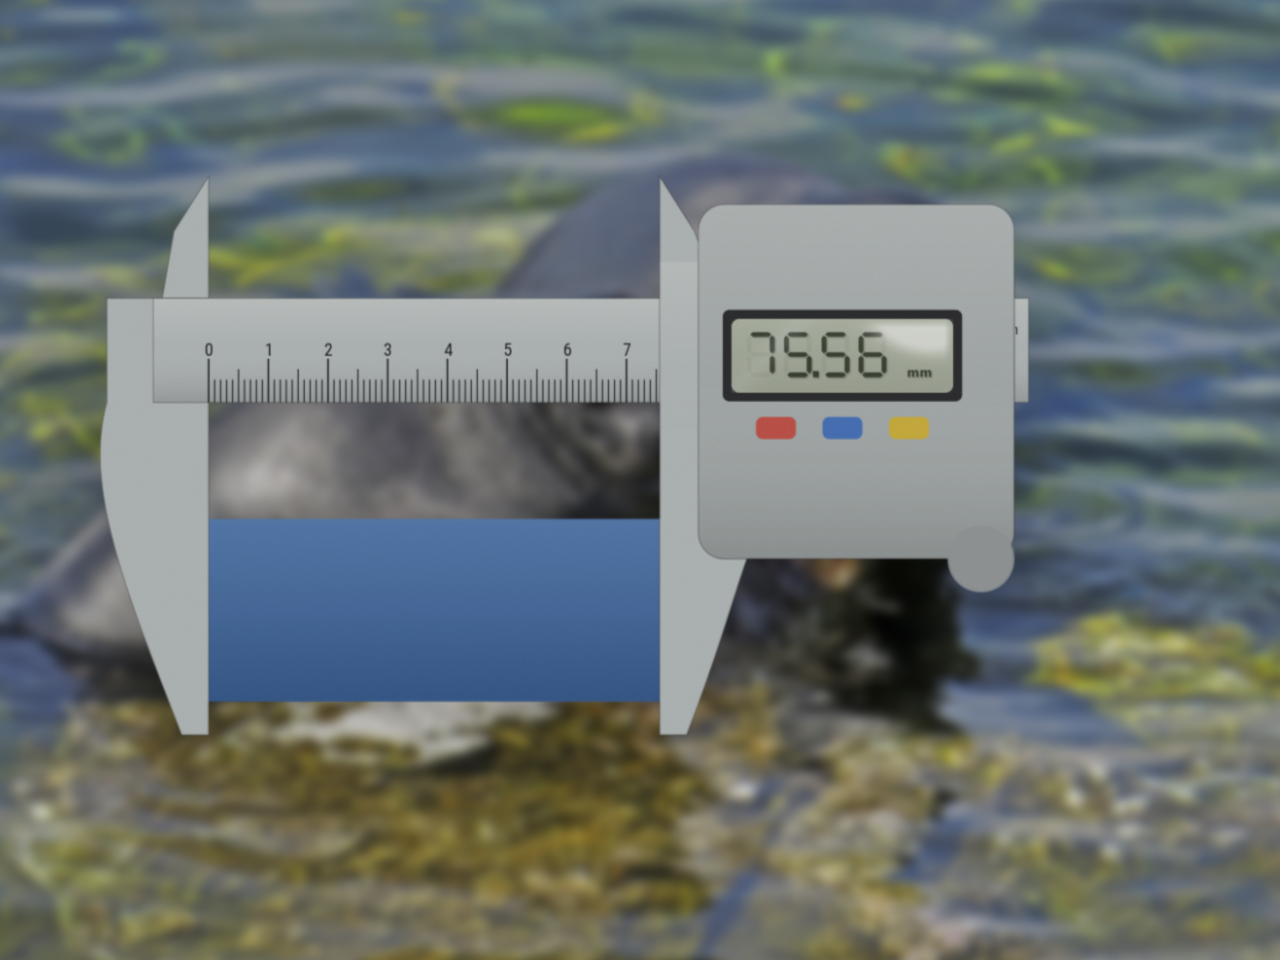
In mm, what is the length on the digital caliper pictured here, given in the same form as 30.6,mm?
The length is 75.56,mm
